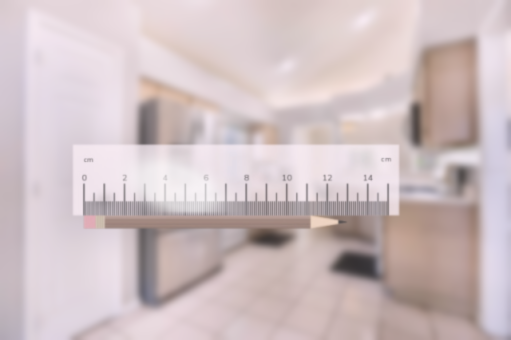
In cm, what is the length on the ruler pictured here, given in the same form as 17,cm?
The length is 13,cm
